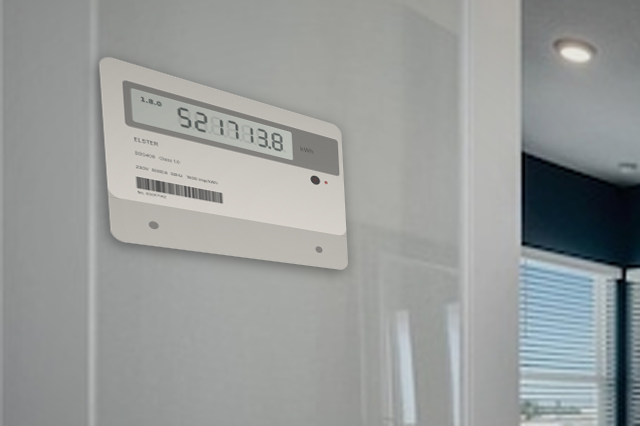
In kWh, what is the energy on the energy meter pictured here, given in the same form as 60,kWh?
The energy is 521713.8,kWh
